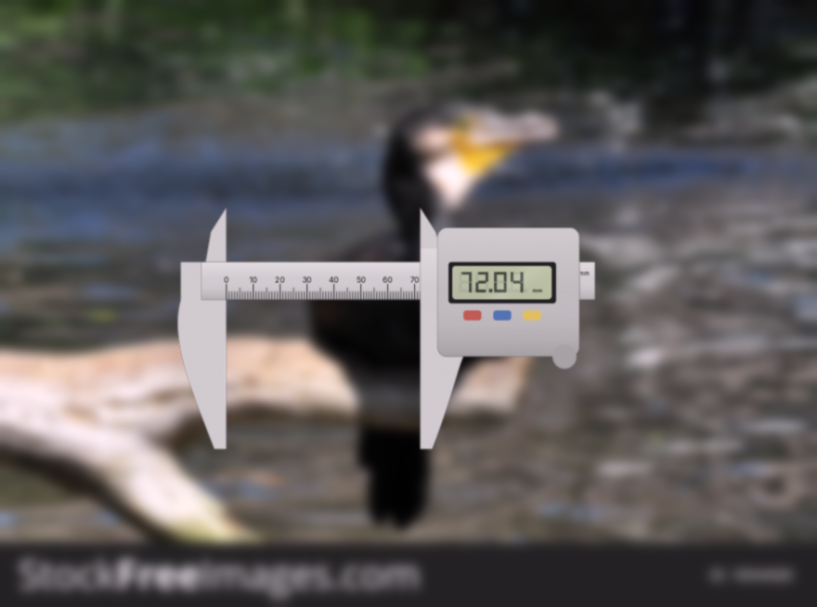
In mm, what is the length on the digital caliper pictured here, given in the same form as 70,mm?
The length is 72.04,mm
